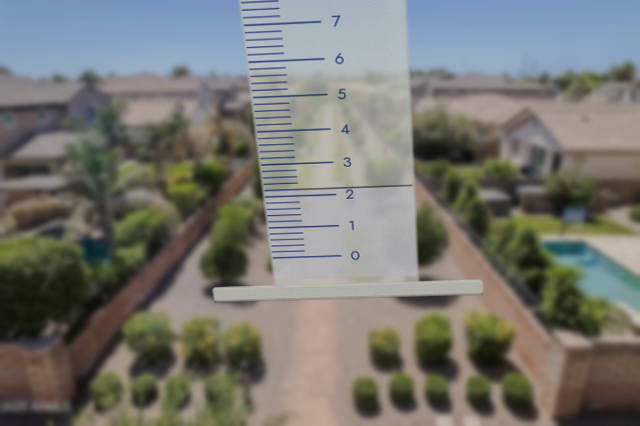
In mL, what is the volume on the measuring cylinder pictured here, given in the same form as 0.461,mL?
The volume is 2.2,mL
